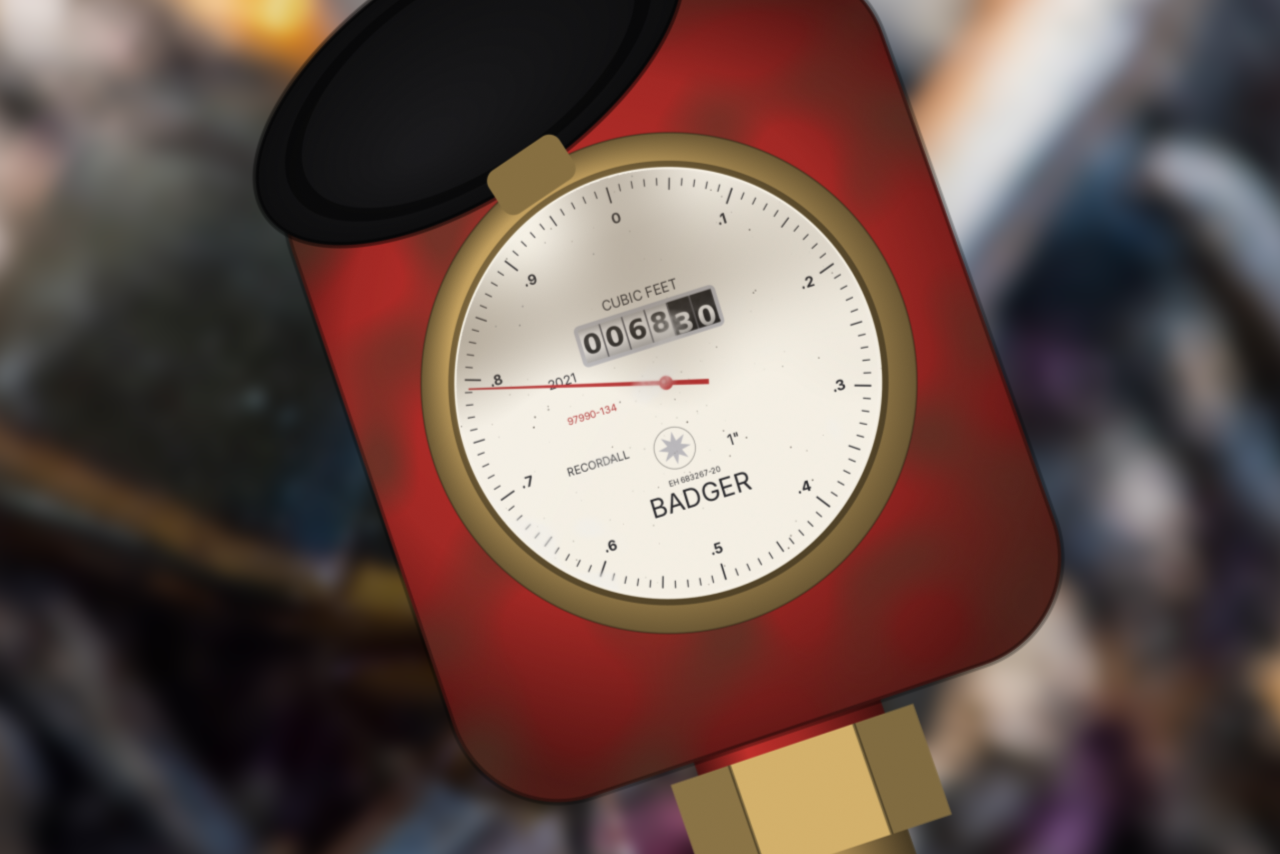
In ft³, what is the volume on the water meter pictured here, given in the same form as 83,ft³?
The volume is 6829.79,ft³
